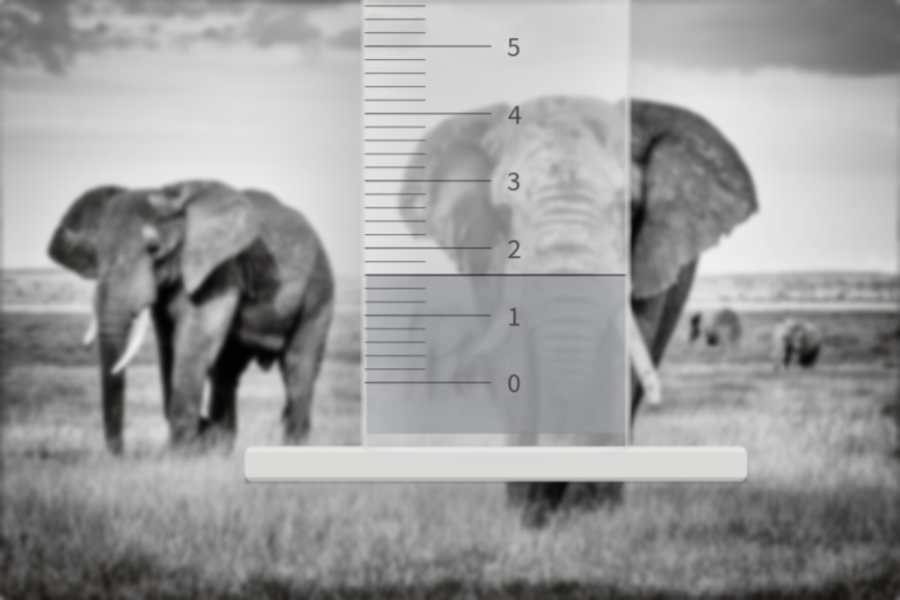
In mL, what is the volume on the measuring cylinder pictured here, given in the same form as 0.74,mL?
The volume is 1.6,mL
